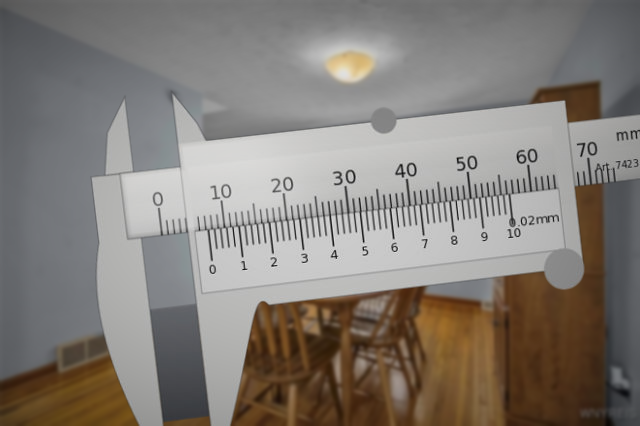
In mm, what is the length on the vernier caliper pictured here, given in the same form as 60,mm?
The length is 7.4,mm
